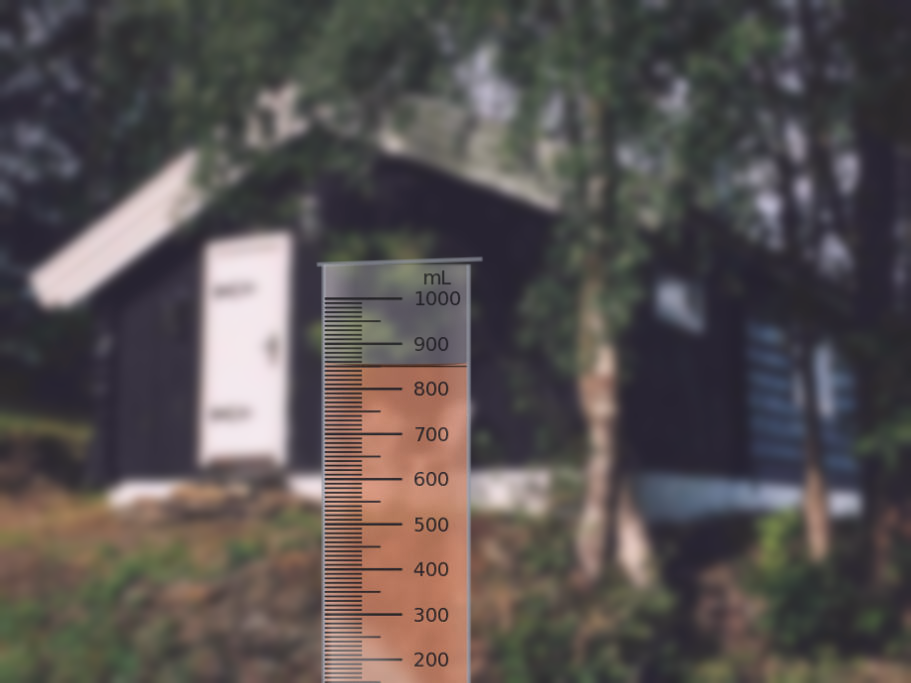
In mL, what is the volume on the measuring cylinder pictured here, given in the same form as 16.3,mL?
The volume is 850,mL
